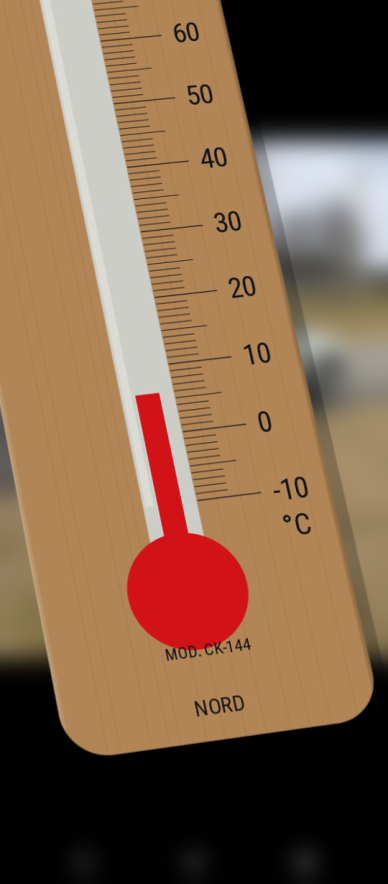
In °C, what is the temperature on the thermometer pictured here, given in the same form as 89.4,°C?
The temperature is 6,°C
